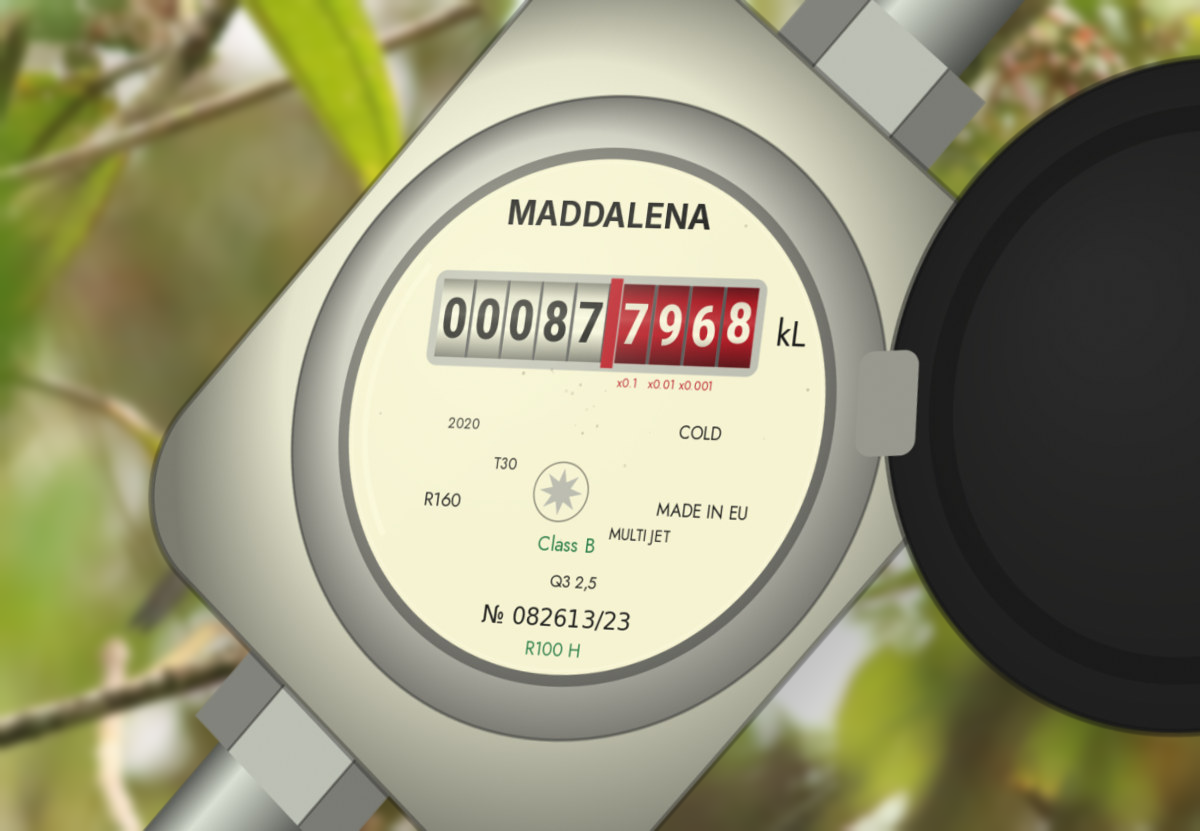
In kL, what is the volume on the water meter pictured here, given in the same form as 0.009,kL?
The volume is 87.7968,kL
